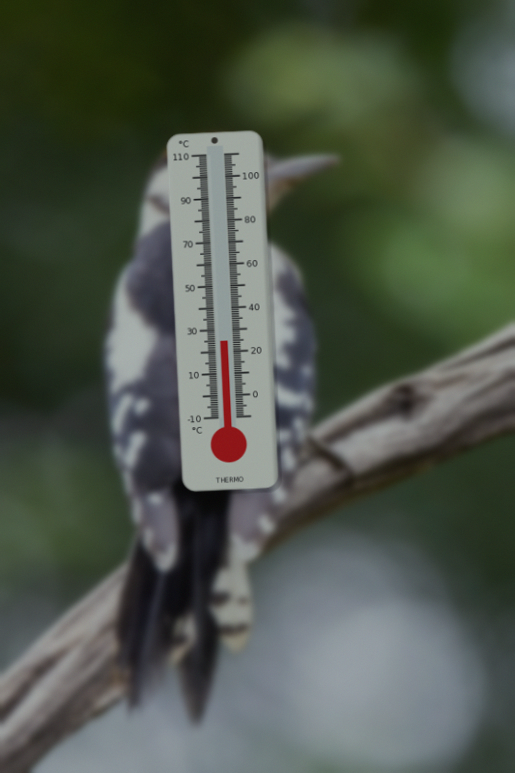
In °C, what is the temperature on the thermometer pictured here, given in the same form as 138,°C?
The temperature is 25,°C
